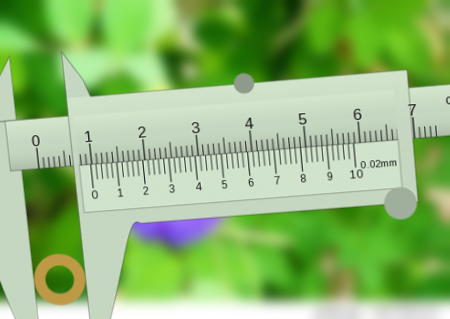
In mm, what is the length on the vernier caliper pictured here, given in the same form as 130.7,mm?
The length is 9.8,mm
